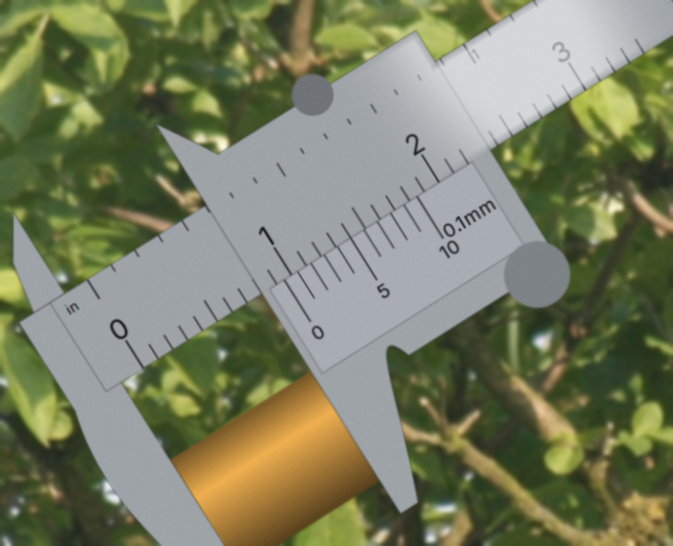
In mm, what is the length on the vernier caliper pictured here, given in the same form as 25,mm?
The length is 9.5,mm
